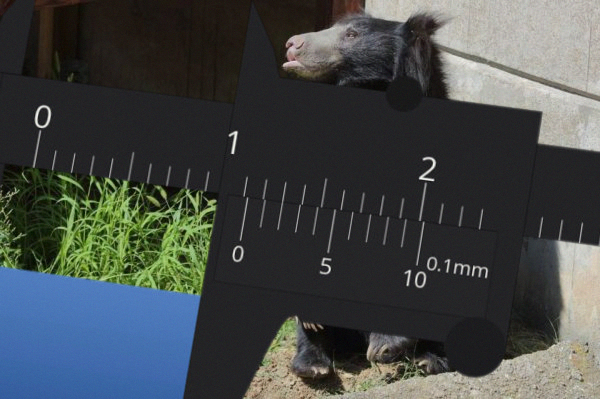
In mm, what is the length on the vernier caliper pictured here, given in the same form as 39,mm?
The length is 11.2,mm
